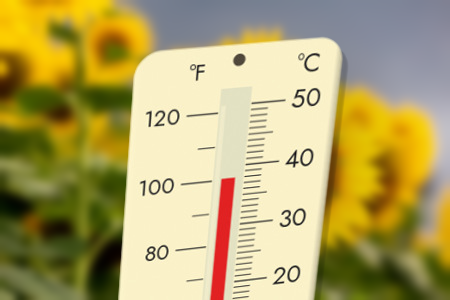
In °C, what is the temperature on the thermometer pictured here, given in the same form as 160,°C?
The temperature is 38,°C
